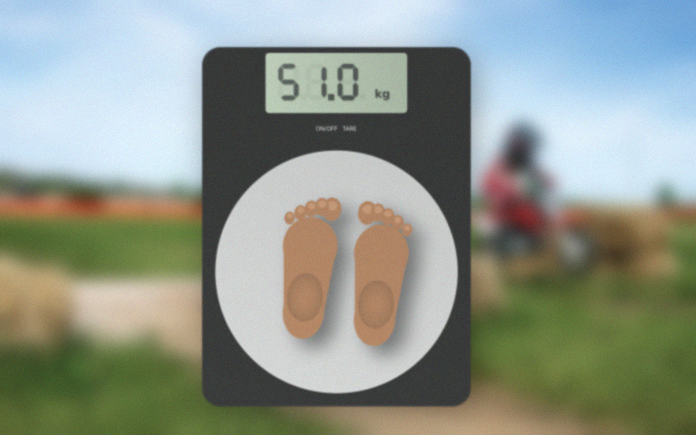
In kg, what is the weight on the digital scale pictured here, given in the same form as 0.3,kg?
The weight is 51.0,kg
